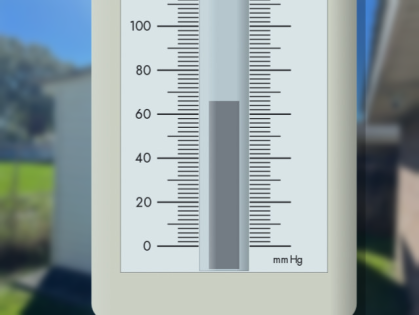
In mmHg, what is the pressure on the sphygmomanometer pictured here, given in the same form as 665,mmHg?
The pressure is 66,mmHg
